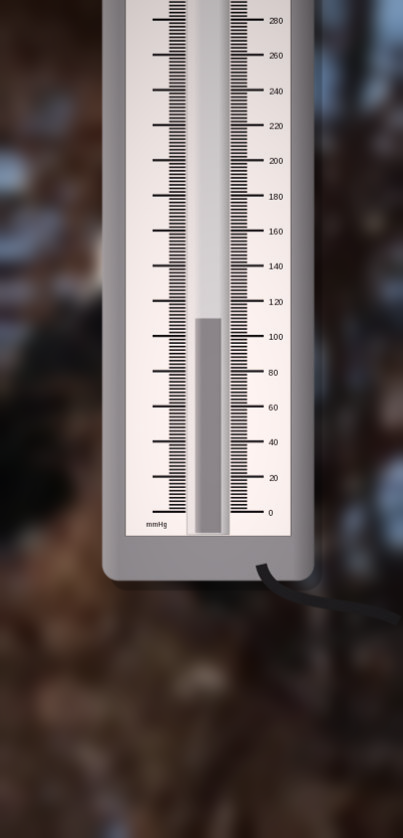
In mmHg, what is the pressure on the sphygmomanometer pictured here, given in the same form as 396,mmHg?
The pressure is 110,mmHg
